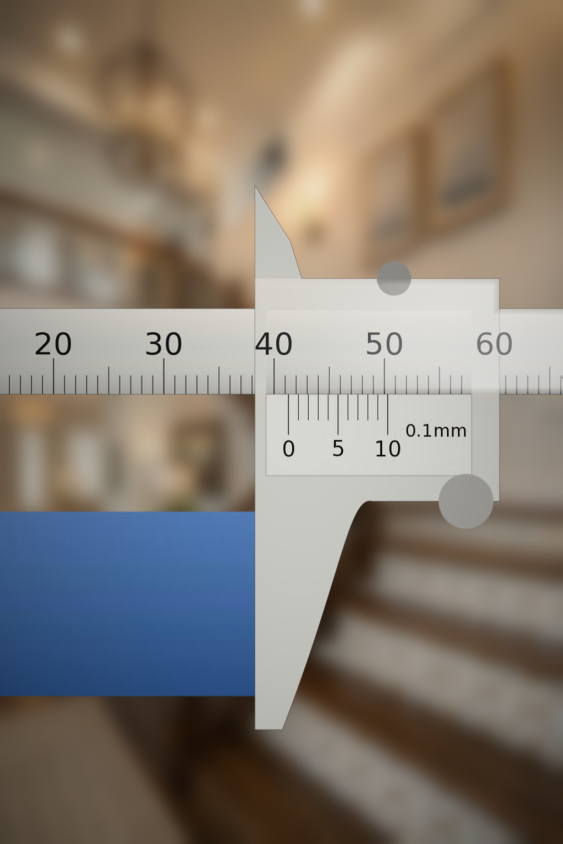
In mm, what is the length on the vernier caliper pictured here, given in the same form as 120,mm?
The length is 41.3,mm
